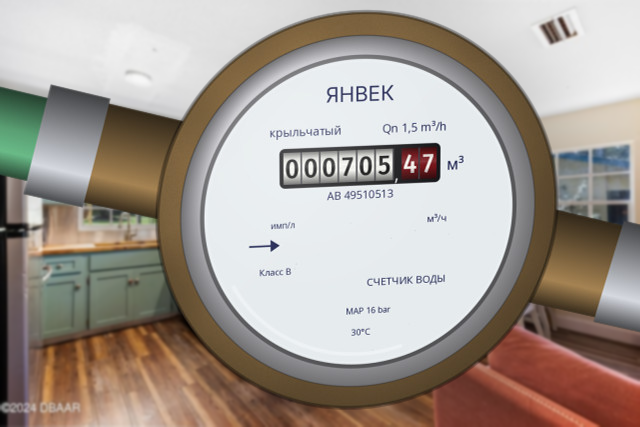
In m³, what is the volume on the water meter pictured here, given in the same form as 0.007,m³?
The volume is 705.47,m³
